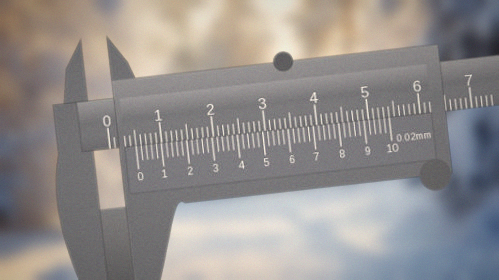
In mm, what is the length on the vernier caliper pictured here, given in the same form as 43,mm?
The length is 5.0,mm
